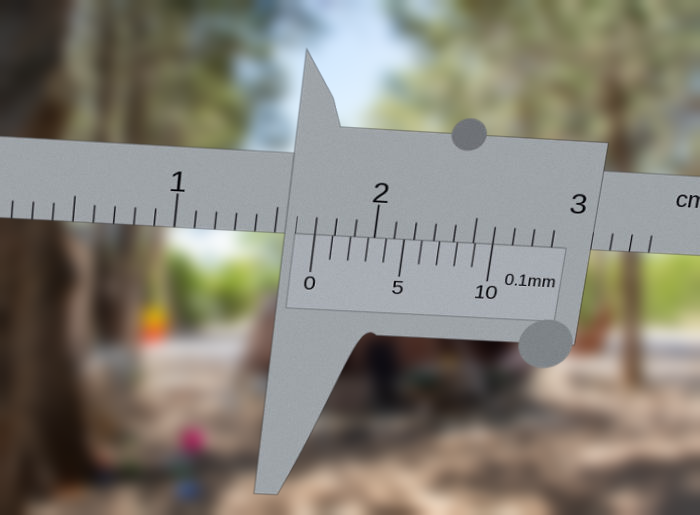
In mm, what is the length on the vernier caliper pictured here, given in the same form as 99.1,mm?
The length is 17.0,mm
